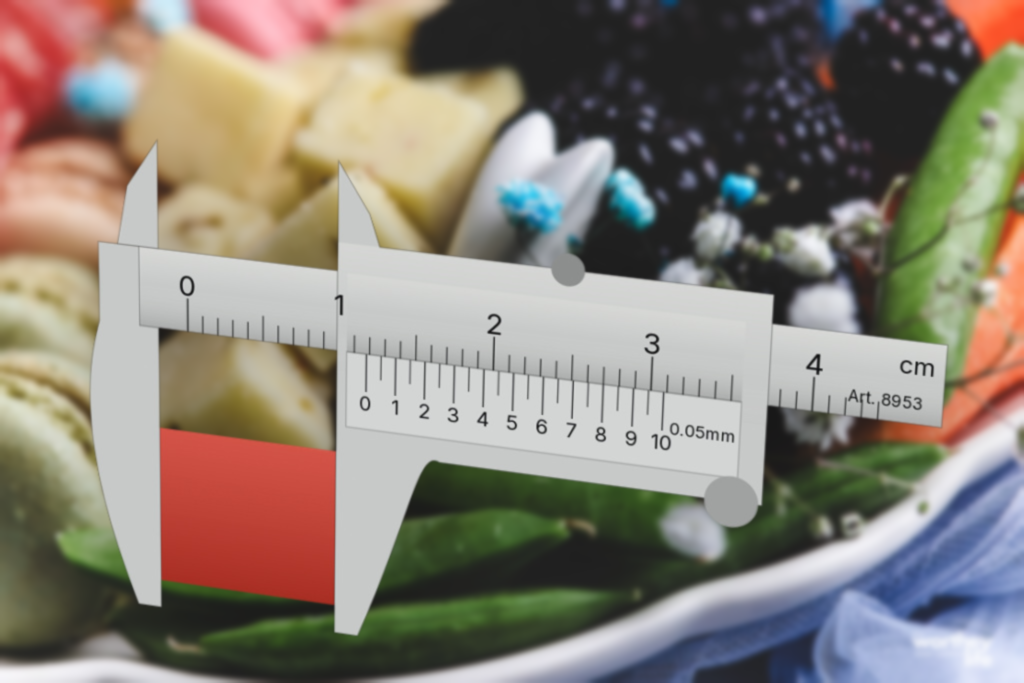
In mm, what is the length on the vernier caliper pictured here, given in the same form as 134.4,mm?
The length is 11.8,mm
